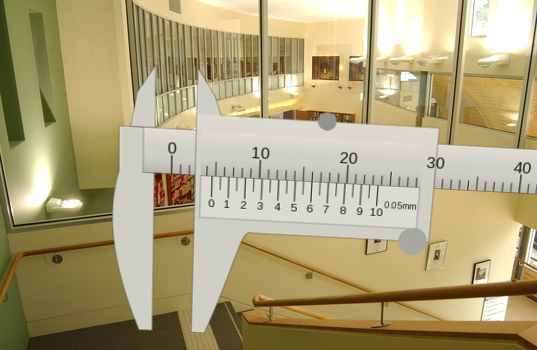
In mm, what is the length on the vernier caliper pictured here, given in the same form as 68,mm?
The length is 4.6,mm
